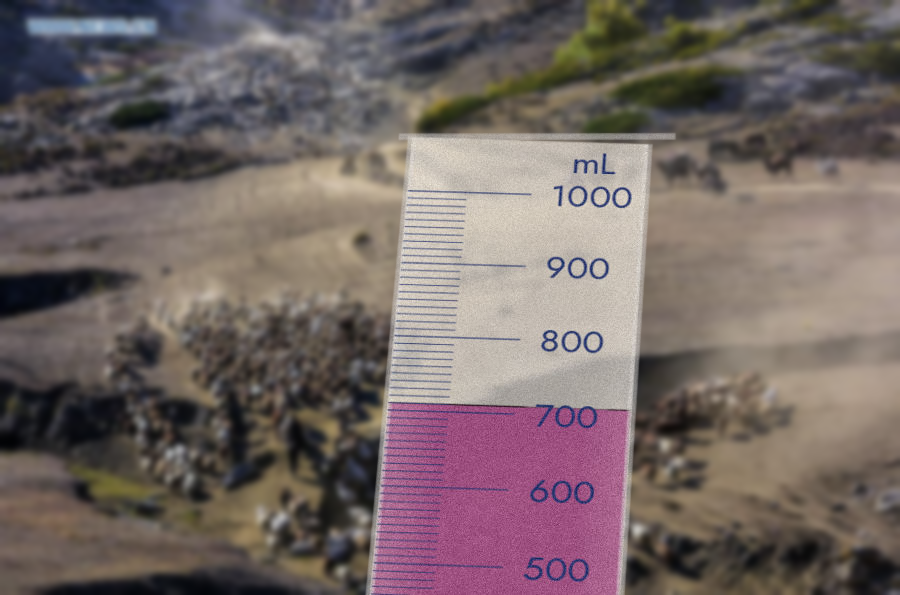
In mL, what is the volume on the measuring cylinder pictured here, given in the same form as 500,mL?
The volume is 710,mL
